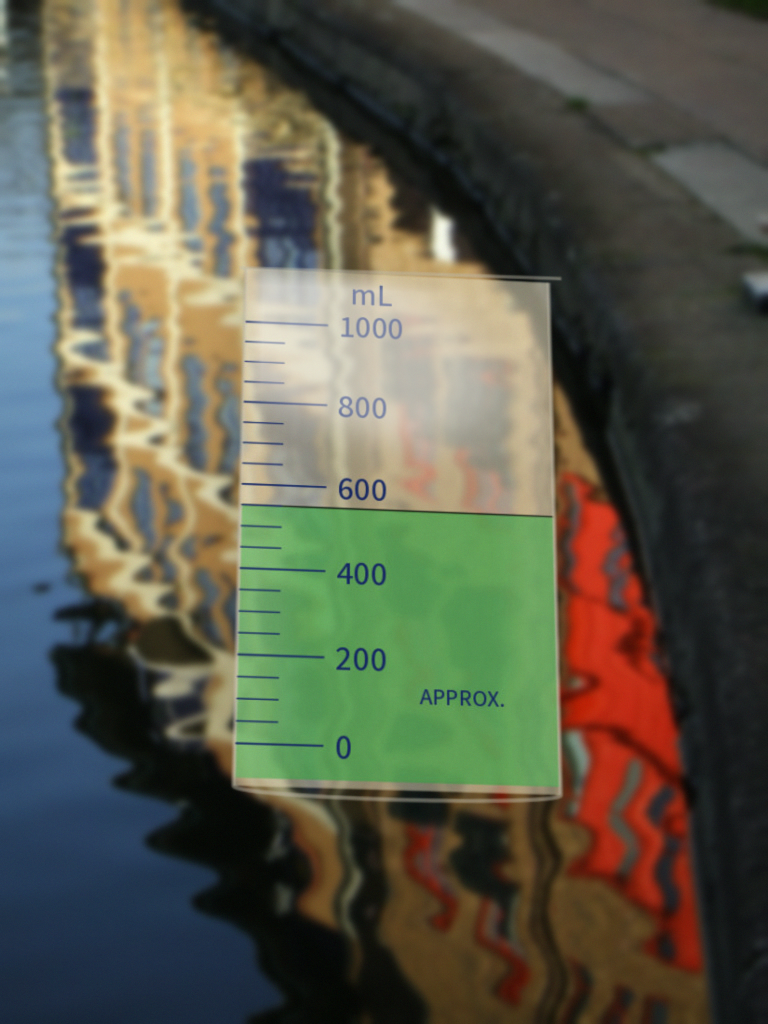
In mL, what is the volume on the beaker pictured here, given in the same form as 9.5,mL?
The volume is 550,mL
